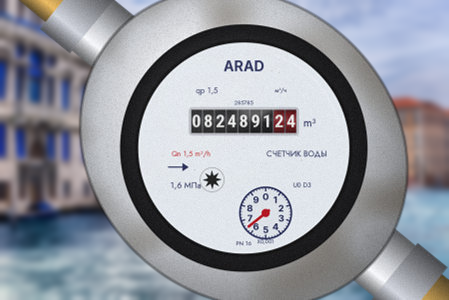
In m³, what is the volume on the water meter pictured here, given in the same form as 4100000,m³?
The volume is 824891.246,m³
